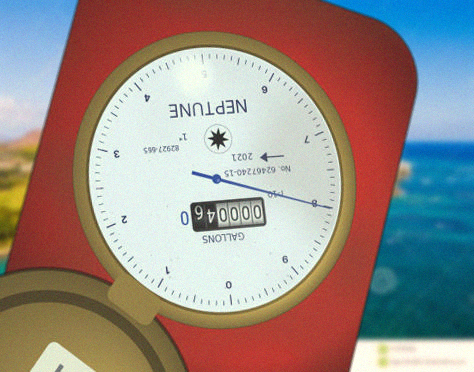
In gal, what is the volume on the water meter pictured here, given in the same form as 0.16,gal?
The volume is 458.0,gal
